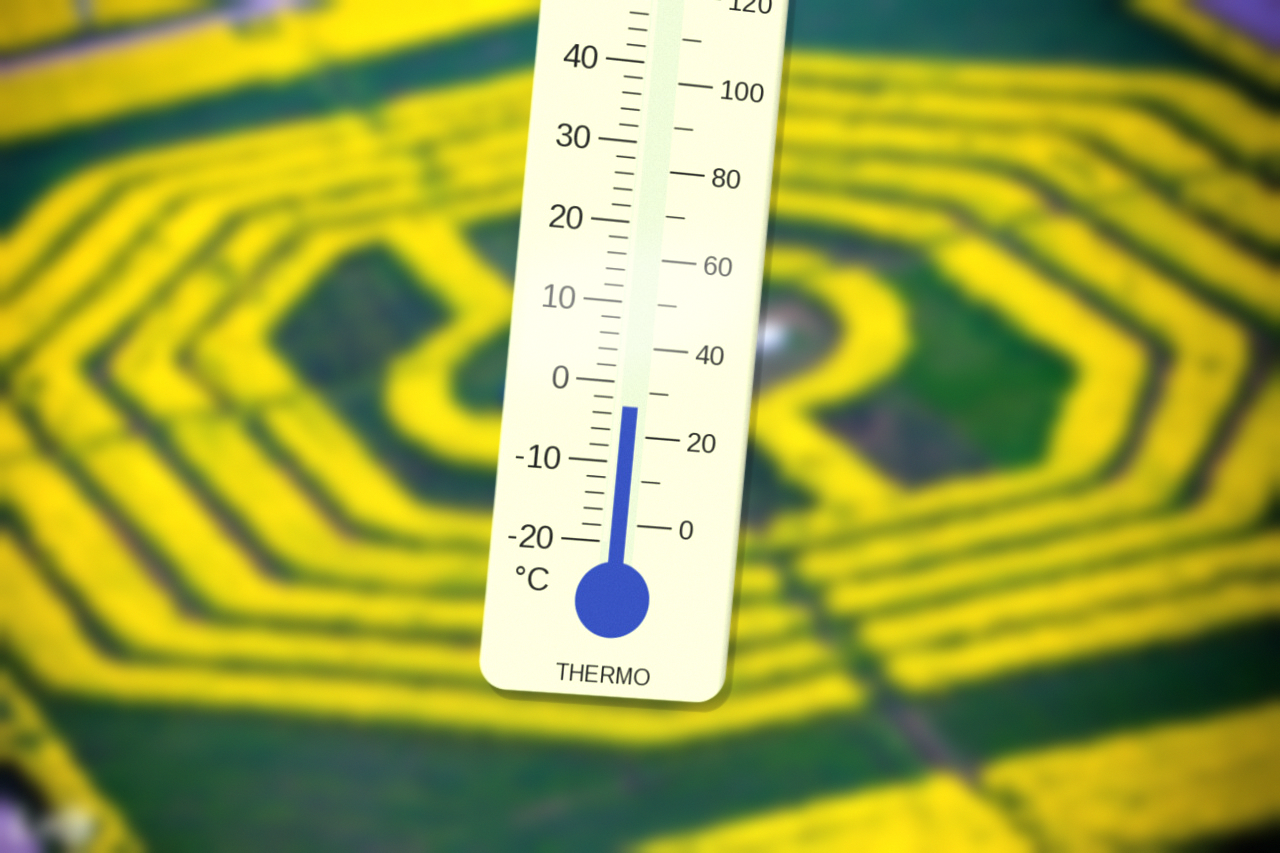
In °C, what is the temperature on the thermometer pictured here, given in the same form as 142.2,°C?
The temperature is -3,°C
